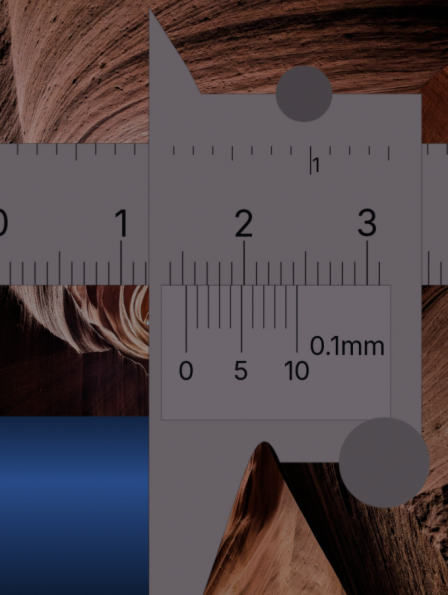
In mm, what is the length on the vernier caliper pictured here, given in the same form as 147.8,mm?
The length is 15.3,mm
